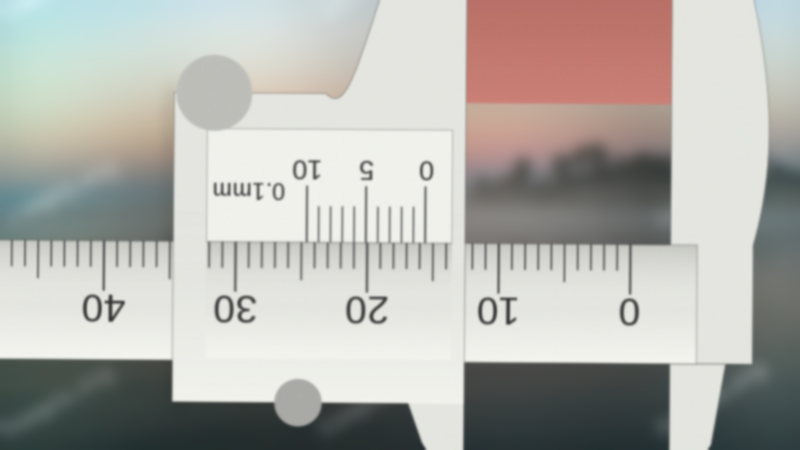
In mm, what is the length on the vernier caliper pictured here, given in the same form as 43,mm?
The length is 15.6,mm
